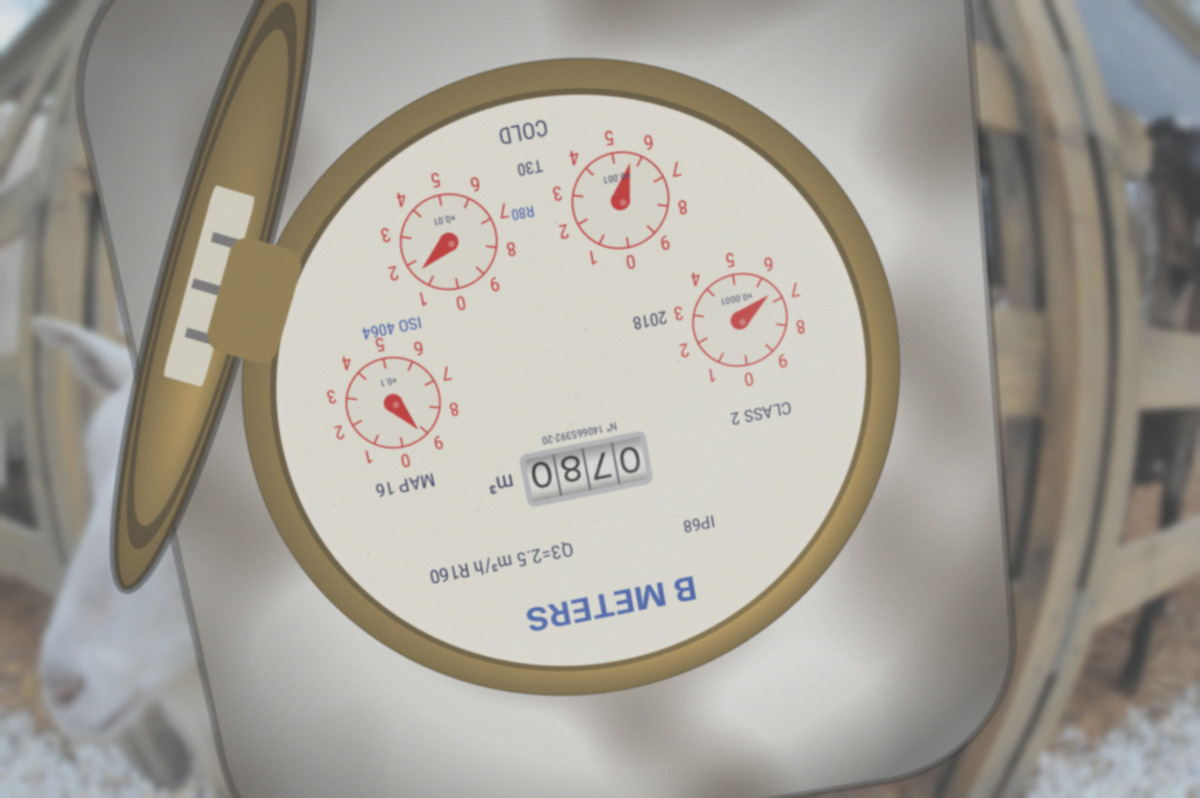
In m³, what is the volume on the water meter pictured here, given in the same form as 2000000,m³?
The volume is 779.9156,m³
